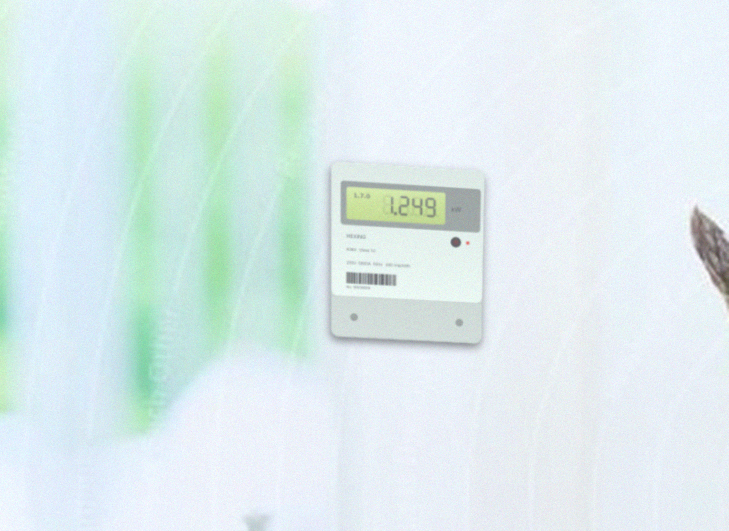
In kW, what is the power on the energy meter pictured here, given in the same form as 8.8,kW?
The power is 1.249,kW
